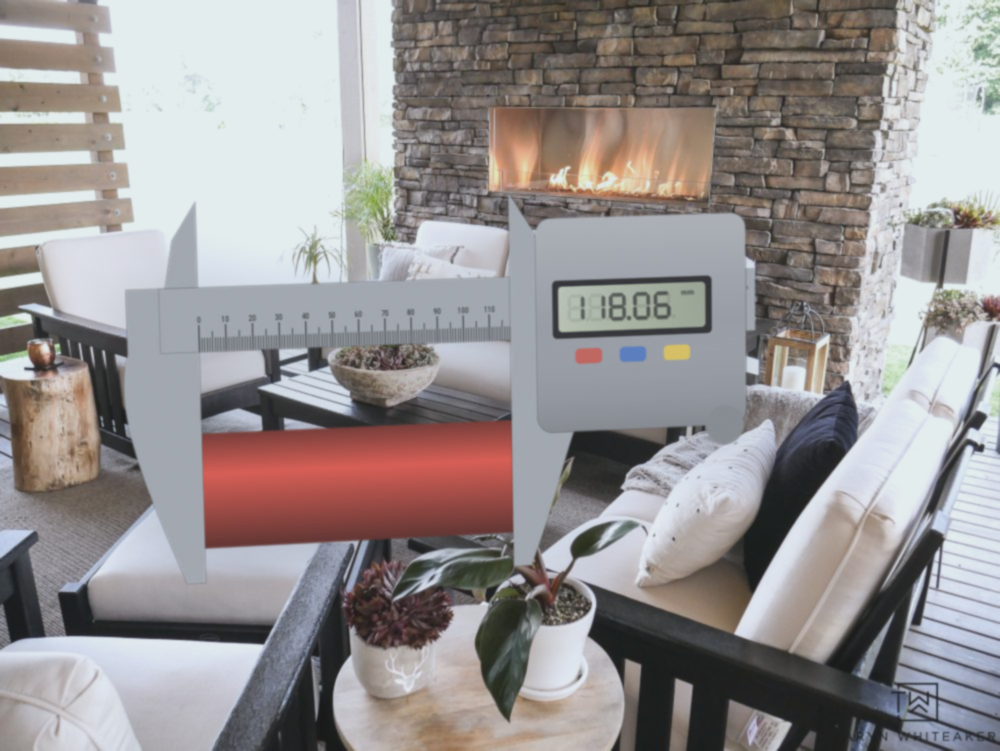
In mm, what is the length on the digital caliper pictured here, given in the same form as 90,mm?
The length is 118.06,mm
